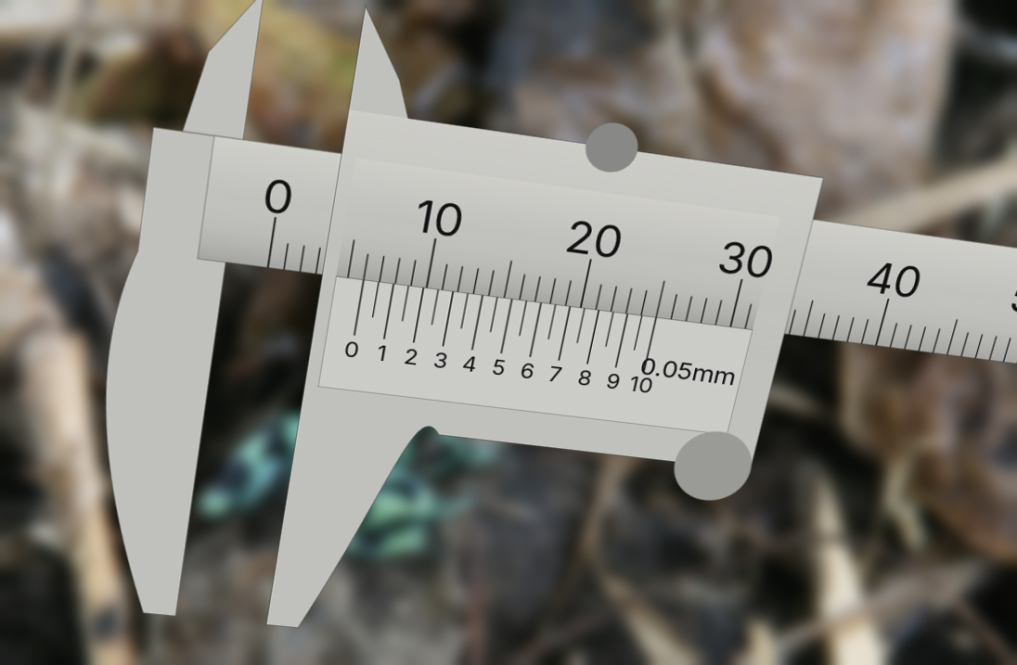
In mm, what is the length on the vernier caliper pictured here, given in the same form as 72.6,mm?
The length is 6.0,mm
